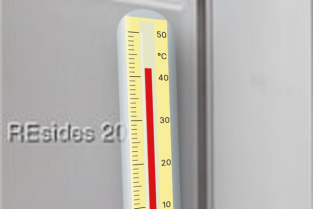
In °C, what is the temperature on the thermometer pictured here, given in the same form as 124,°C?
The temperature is 42,°C
